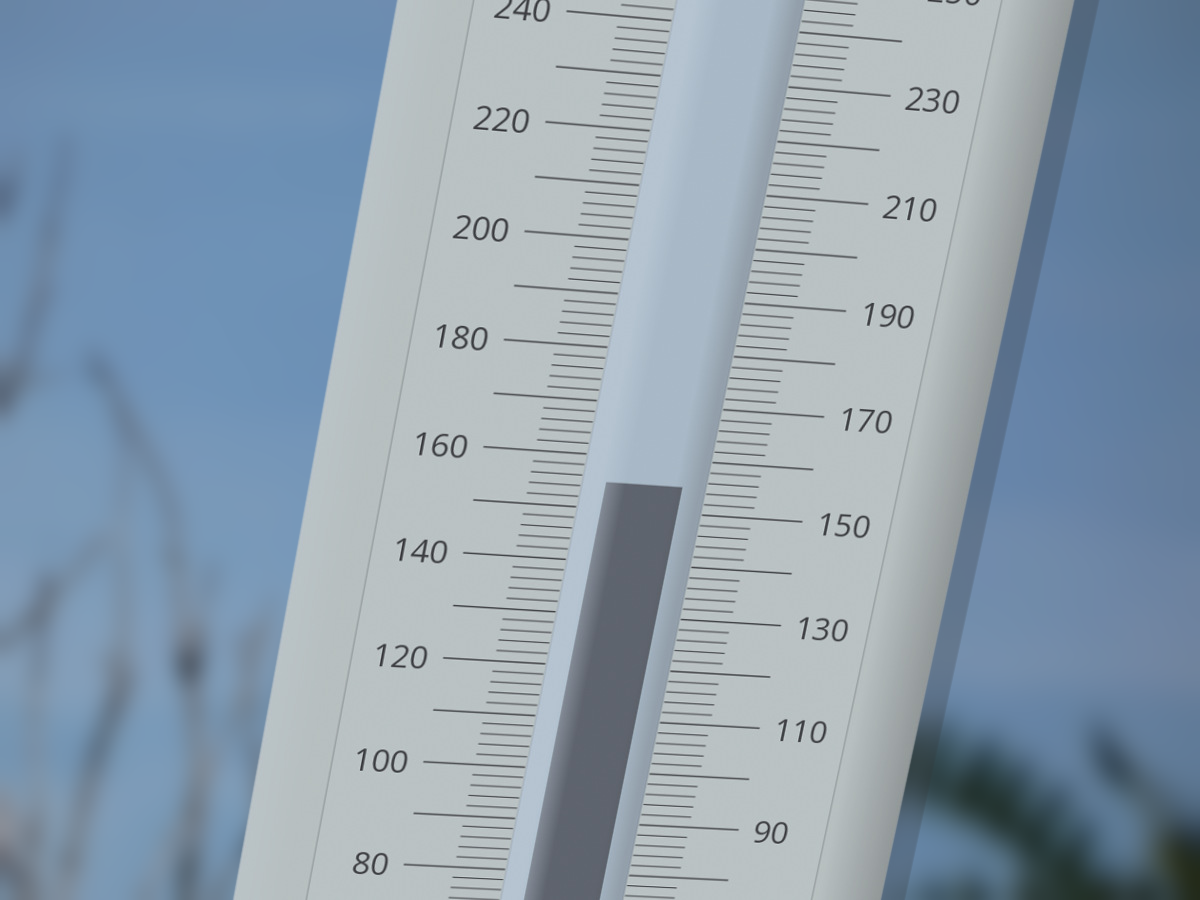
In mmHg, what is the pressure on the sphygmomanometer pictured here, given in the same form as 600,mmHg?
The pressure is 155,mmHg
